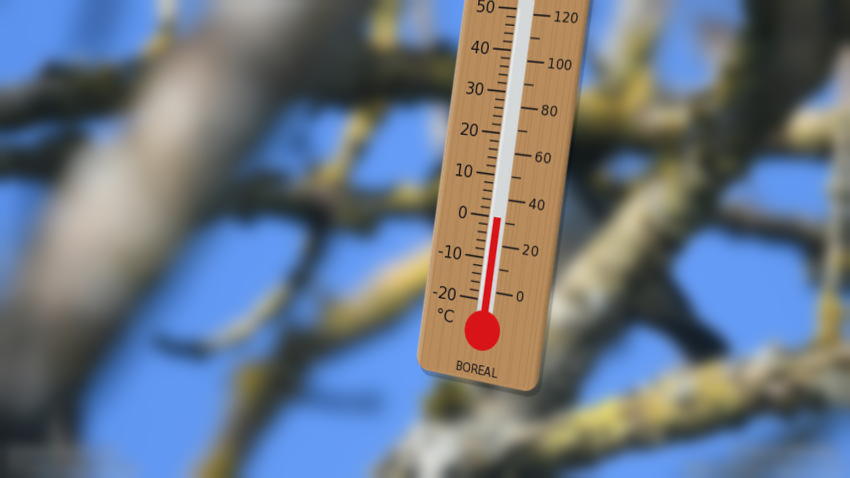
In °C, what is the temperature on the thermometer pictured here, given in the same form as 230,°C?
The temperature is 0,°C
